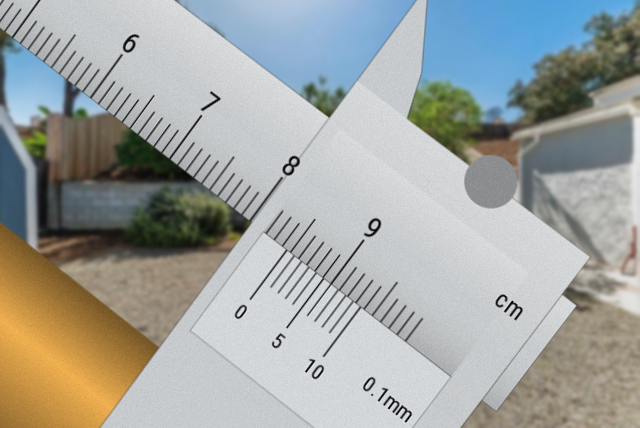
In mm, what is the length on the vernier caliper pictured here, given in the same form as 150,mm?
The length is 84.6,mm
